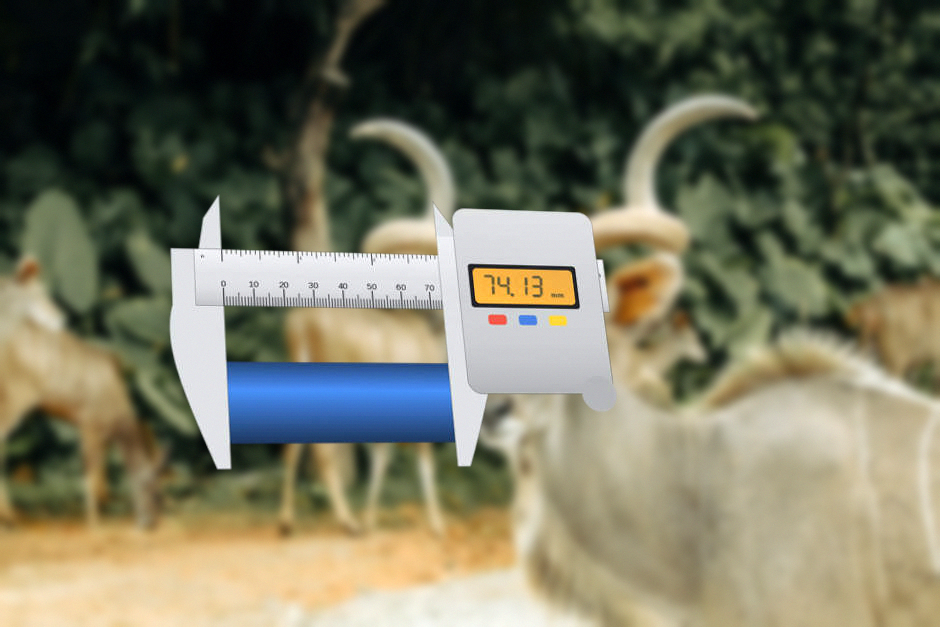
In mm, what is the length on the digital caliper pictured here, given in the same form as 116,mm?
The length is 74.13,mm
